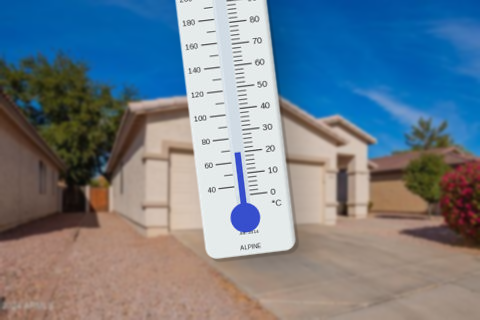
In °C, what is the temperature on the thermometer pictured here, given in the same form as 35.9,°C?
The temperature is 20,°C
